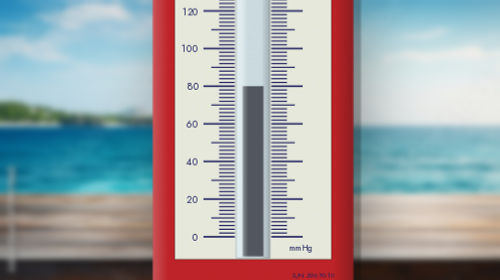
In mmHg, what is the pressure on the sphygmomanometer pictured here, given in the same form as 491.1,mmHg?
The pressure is 80,mmHg
